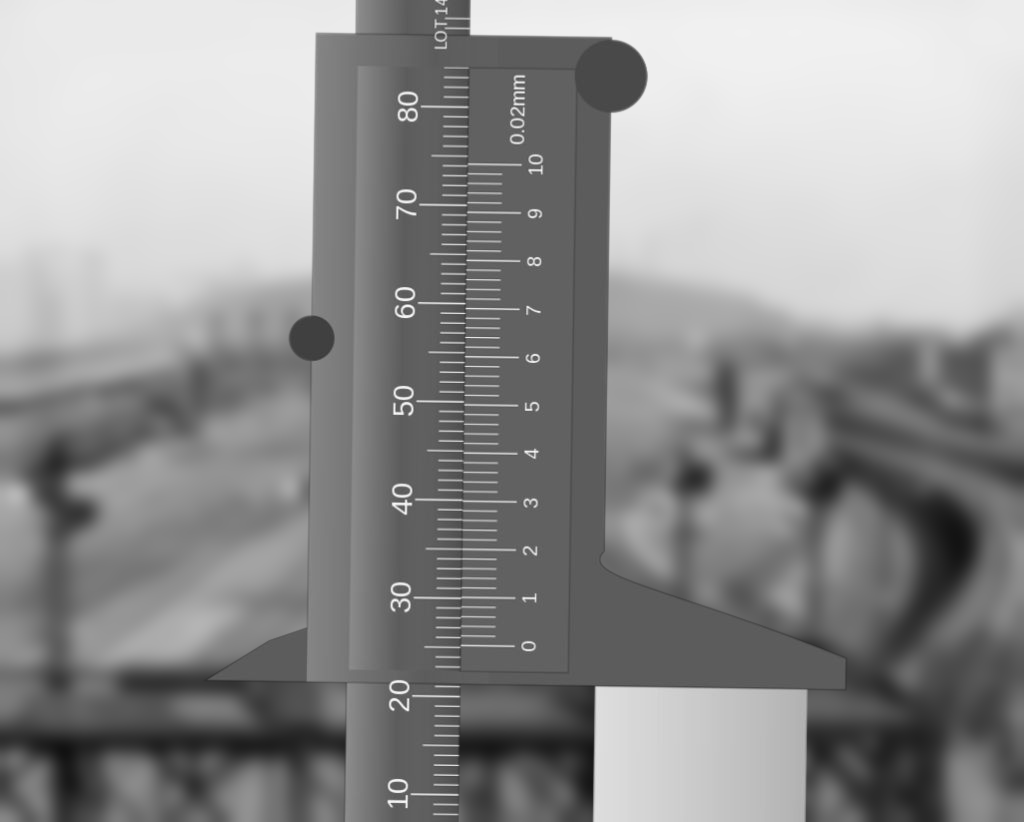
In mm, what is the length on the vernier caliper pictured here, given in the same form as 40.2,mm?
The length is 25.2,mm
